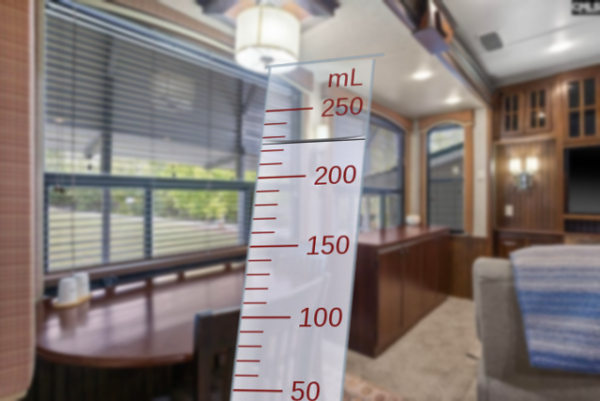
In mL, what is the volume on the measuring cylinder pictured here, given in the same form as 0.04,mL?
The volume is 225,mL
